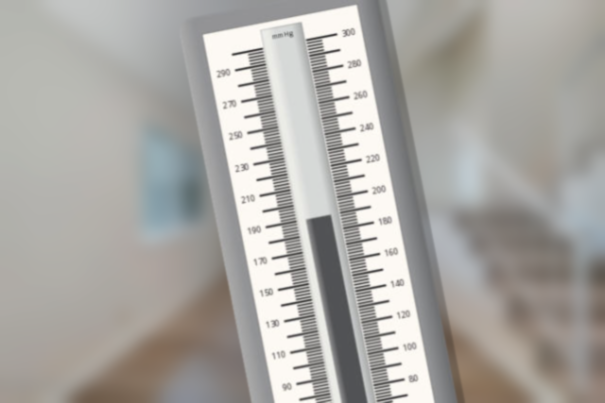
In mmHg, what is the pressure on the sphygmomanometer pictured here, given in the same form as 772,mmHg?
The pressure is 190,mmHg
